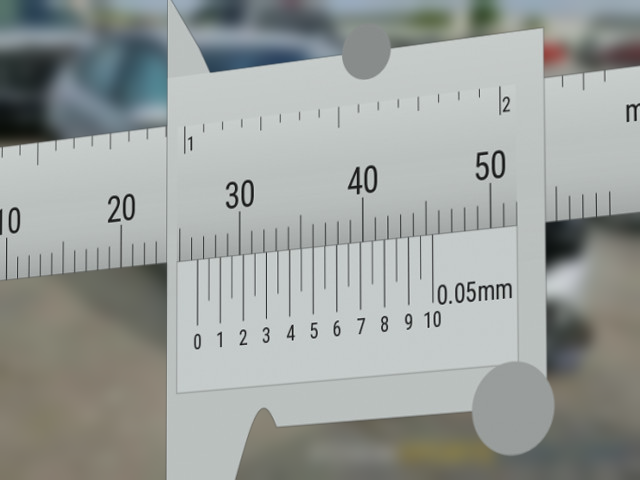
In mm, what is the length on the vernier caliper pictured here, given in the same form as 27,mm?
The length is 26.5,mm
